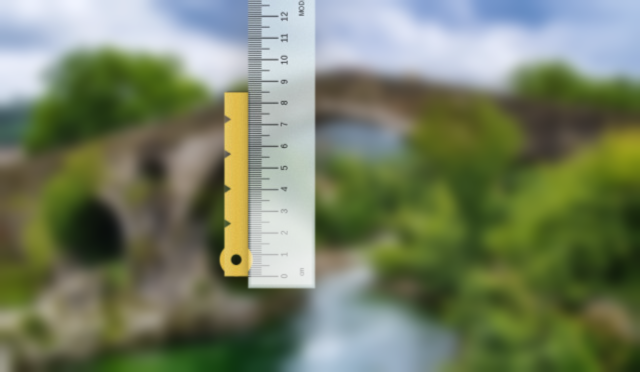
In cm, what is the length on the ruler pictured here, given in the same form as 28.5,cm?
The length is 8.5,cm
